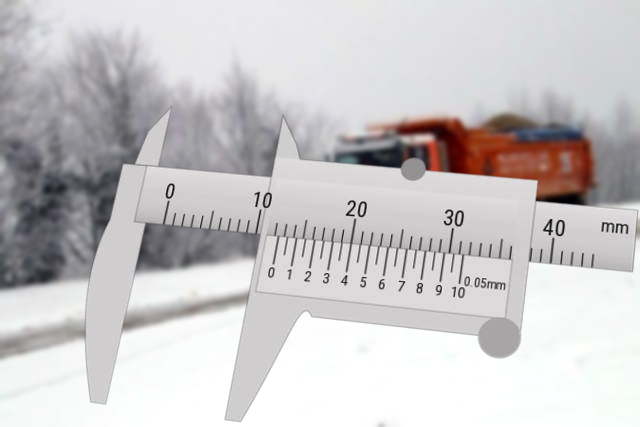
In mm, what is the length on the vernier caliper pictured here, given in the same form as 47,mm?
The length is 12.4,mm
